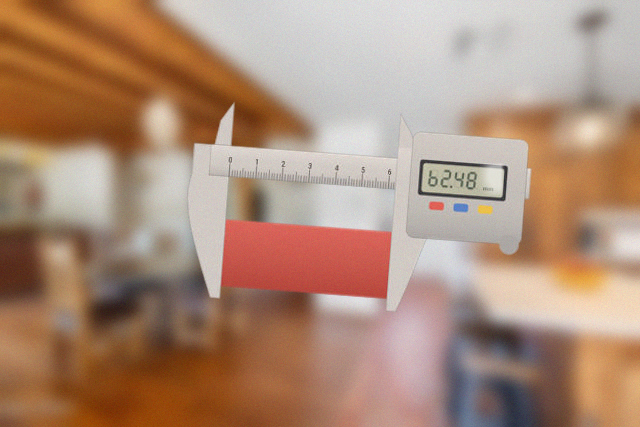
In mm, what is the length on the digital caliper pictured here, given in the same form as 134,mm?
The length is 62.48,mm
